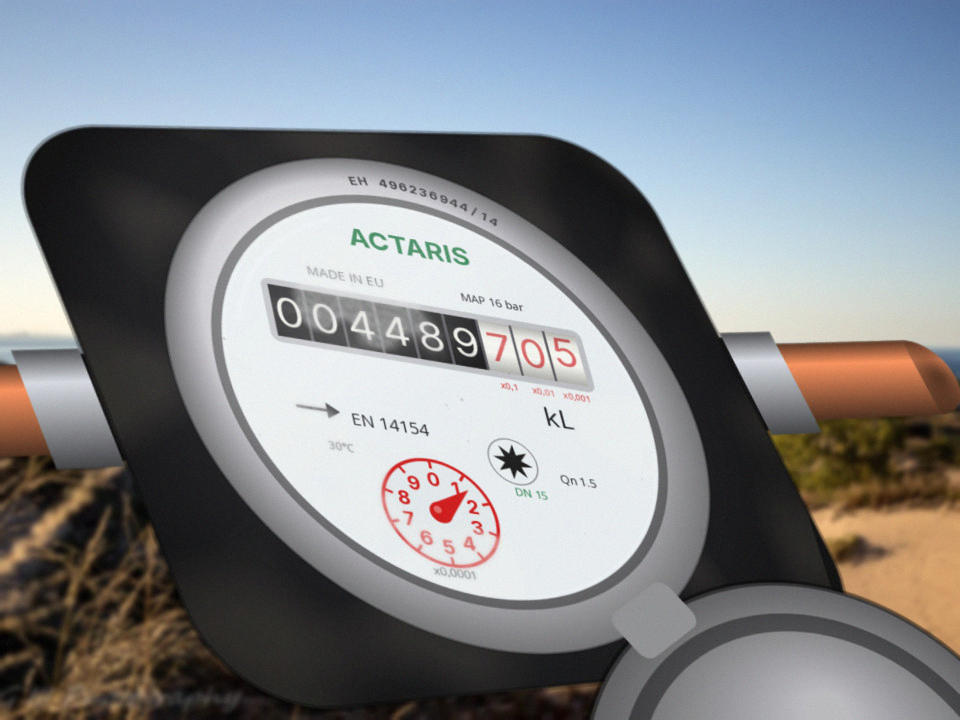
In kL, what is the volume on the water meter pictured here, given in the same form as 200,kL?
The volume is 4489.7051,kL
